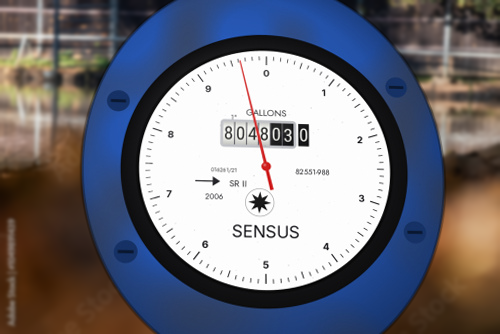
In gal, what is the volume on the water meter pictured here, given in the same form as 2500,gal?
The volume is 8048029.6,gal
